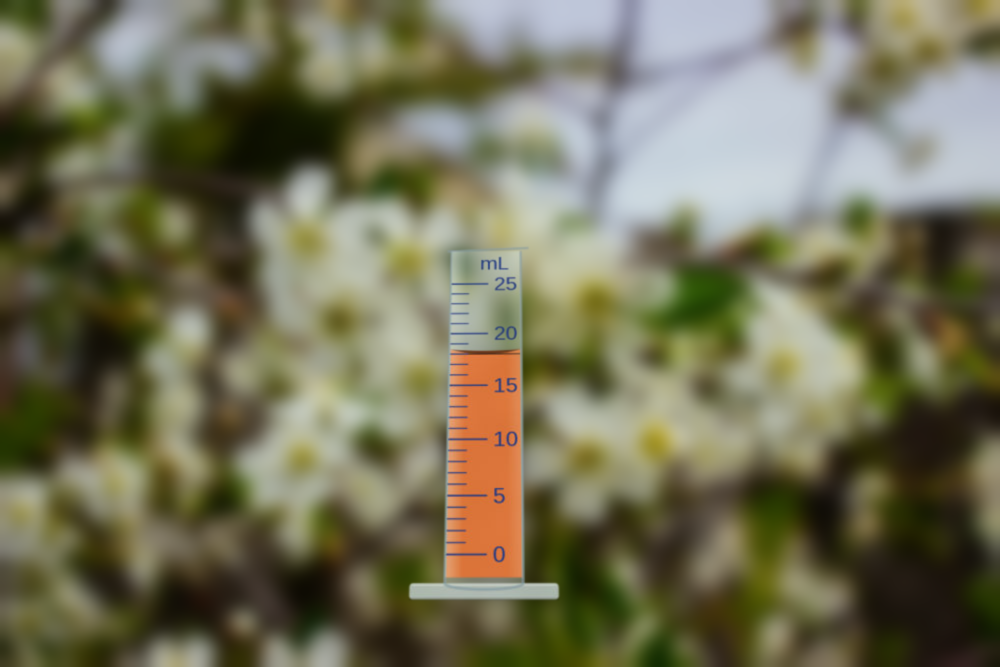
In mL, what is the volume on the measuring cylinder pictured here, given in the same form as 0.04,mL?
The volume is 18,mL
